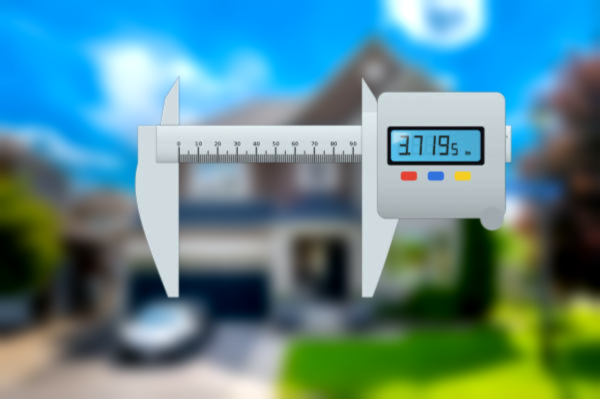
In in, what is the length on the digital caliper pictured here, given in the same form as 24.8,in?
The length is 3.7195,in
